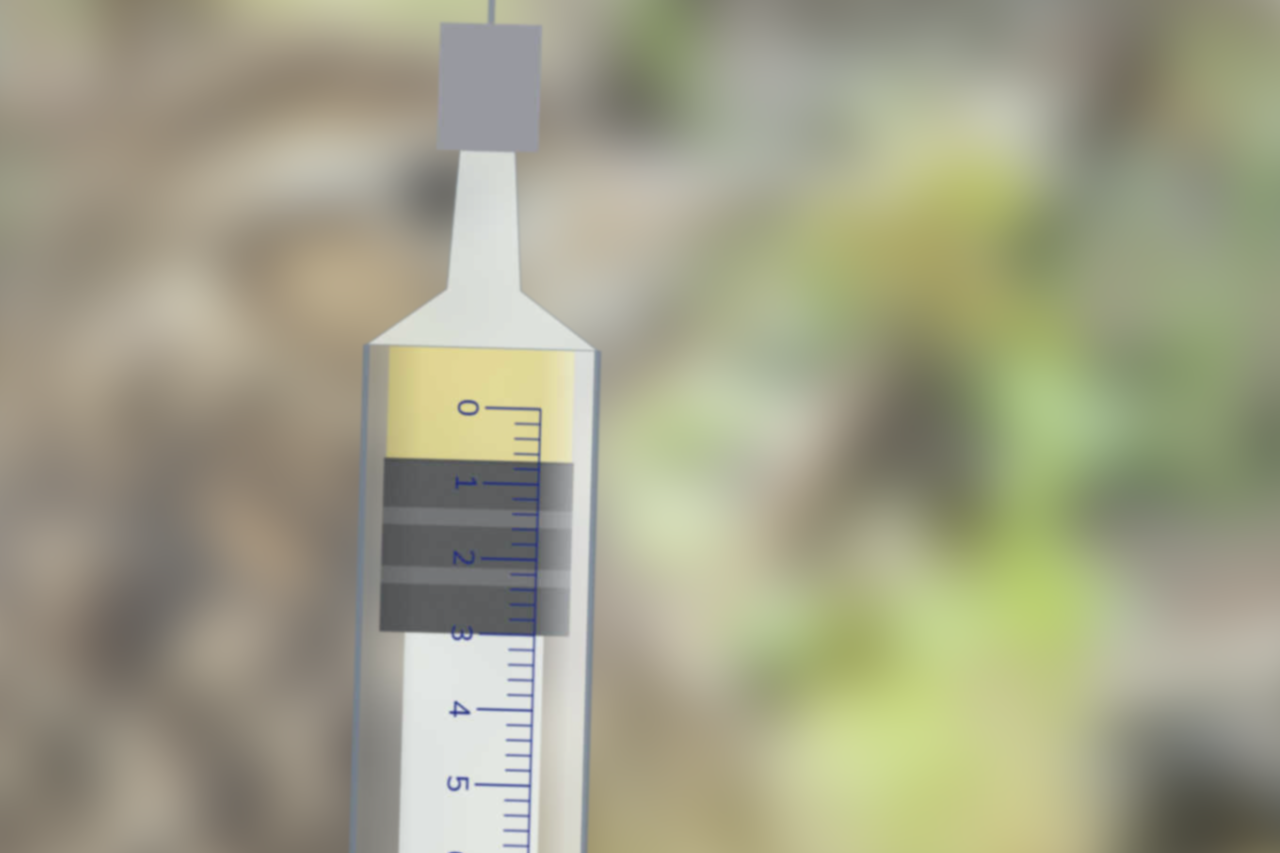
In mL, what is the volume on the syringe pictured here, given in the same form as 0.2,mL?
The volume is 0.7,mL
